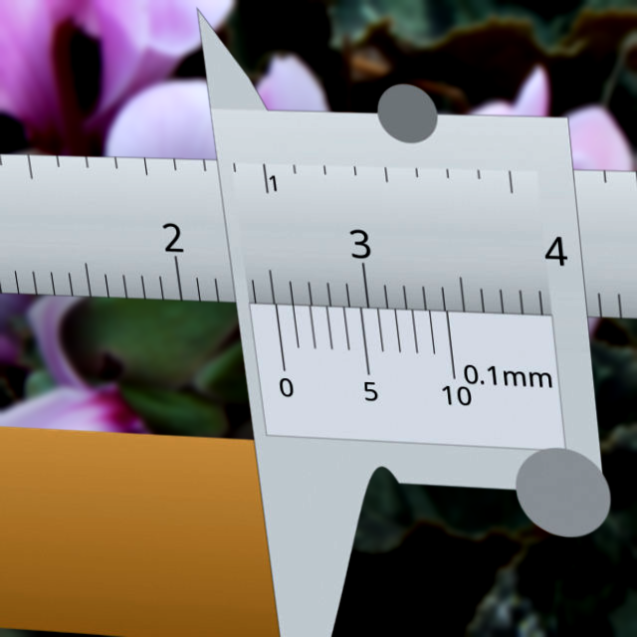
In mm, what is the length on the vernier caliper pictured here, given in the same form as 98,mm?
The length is 25.1,mm
